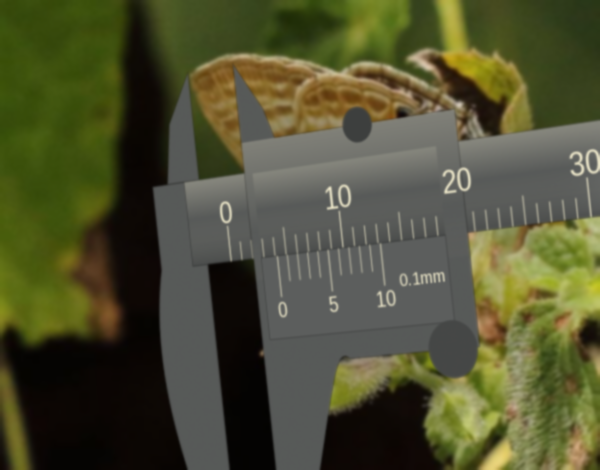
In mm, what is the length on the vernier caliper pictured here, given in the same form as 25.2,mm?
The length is 4.2,mm
